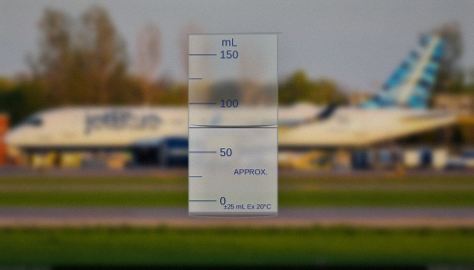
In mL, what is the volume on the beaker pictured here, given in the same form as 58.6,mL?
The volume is 75,mL
